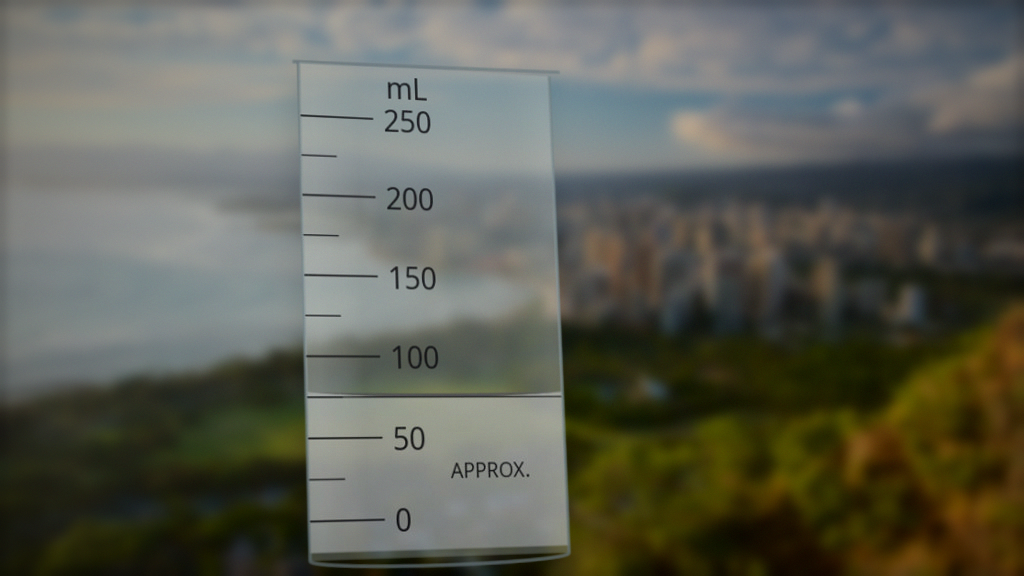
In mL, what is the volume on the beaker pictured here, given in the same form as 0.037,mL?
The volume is 75,mL
